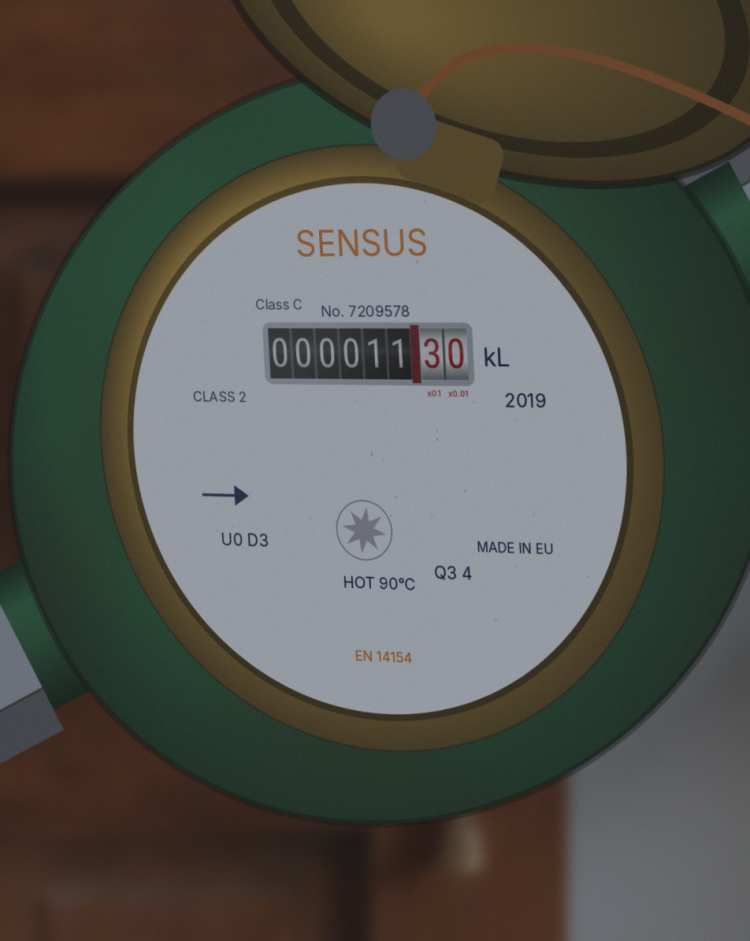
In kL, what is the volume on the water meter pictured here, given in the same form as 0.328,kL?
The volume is 11.30,kL
